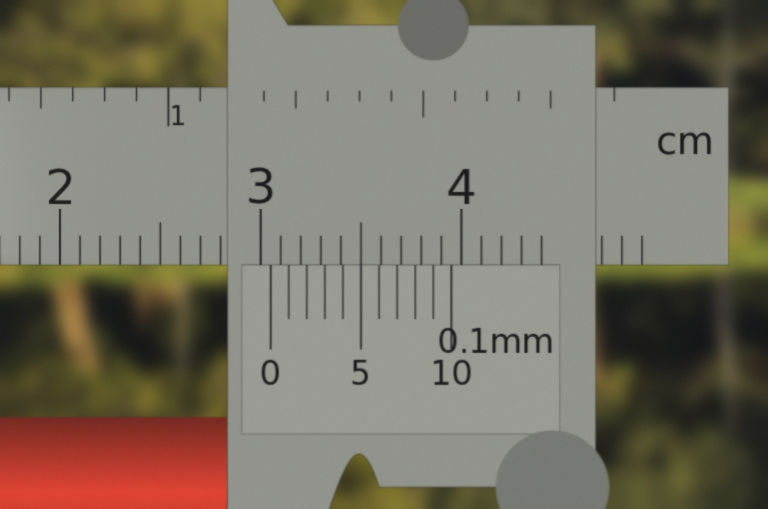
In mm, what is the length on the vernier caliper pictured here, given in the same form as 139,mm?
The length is 30.5,mm
